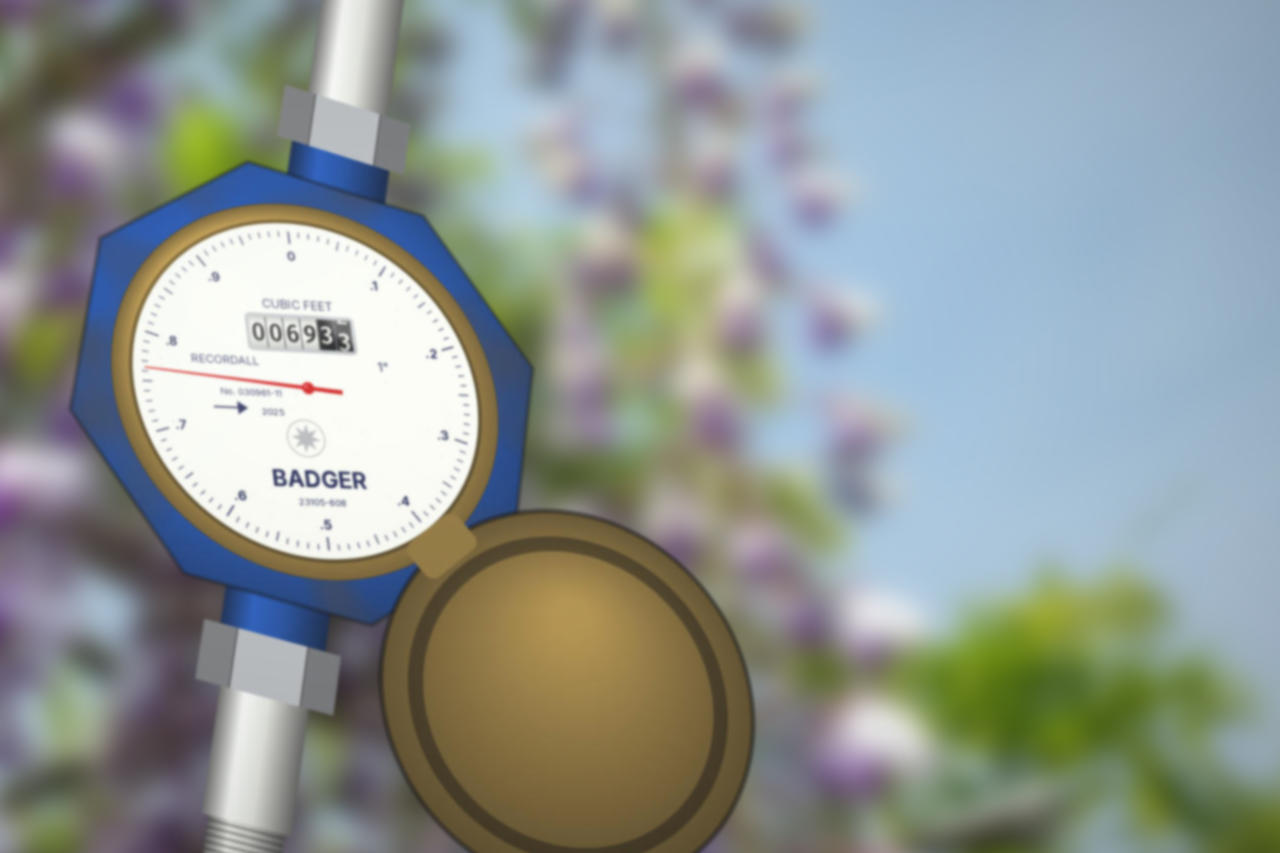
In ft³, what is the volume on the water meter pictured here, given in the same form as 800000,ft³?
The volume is 6932.76,ft³
